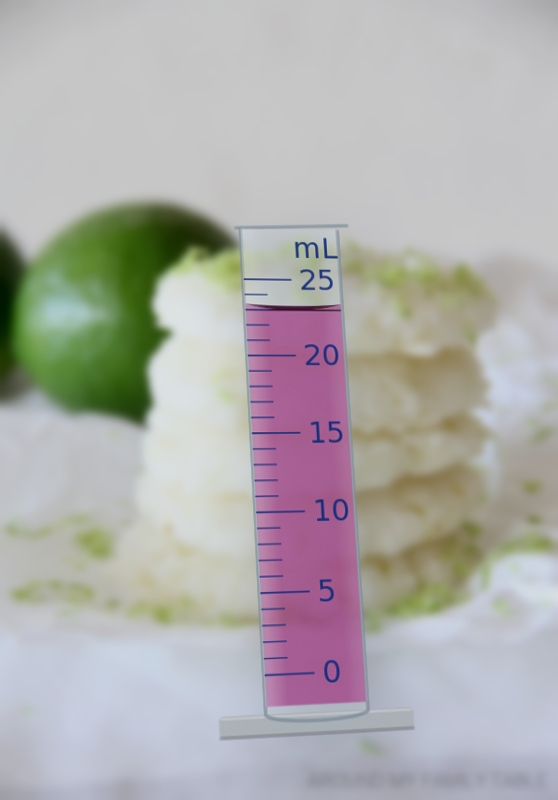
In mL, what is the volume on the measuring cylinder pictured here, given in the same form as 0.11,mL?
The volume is 23,mL
